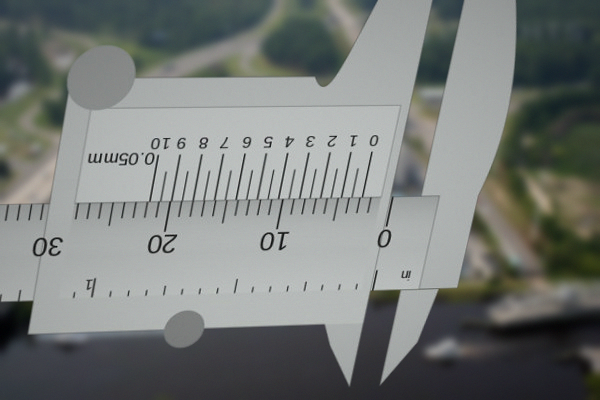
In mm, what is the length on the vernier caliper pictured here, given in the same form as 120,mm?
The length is 2.8,mm
